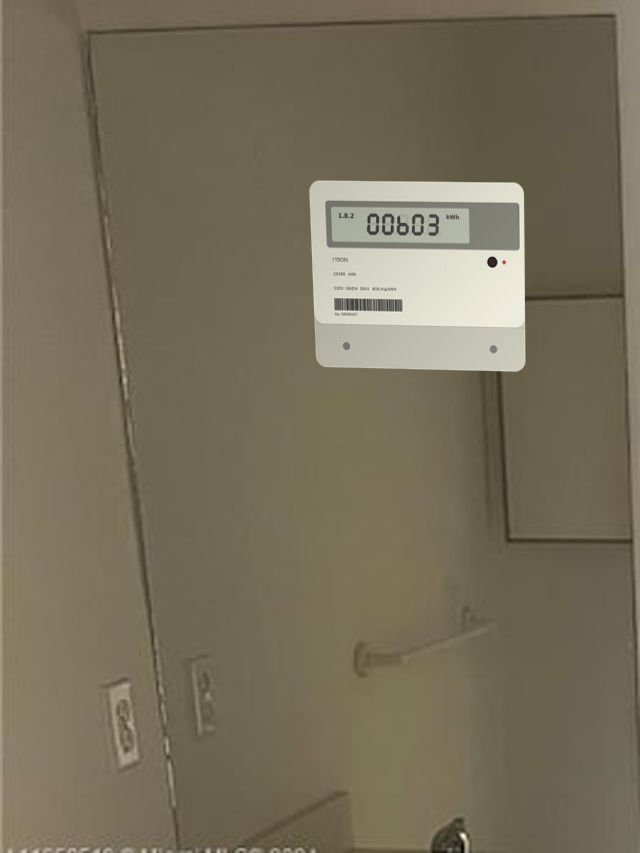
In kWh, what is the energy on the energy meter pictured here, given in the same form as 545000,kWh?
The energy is 603,kWh
